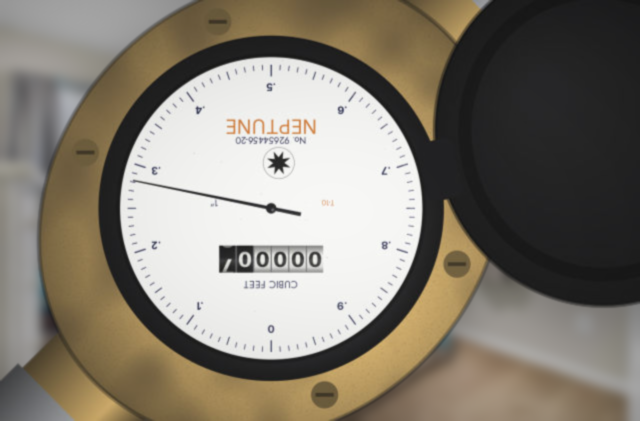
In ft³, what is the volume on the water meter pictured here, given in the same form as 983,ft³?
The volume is 7.28,ft³
